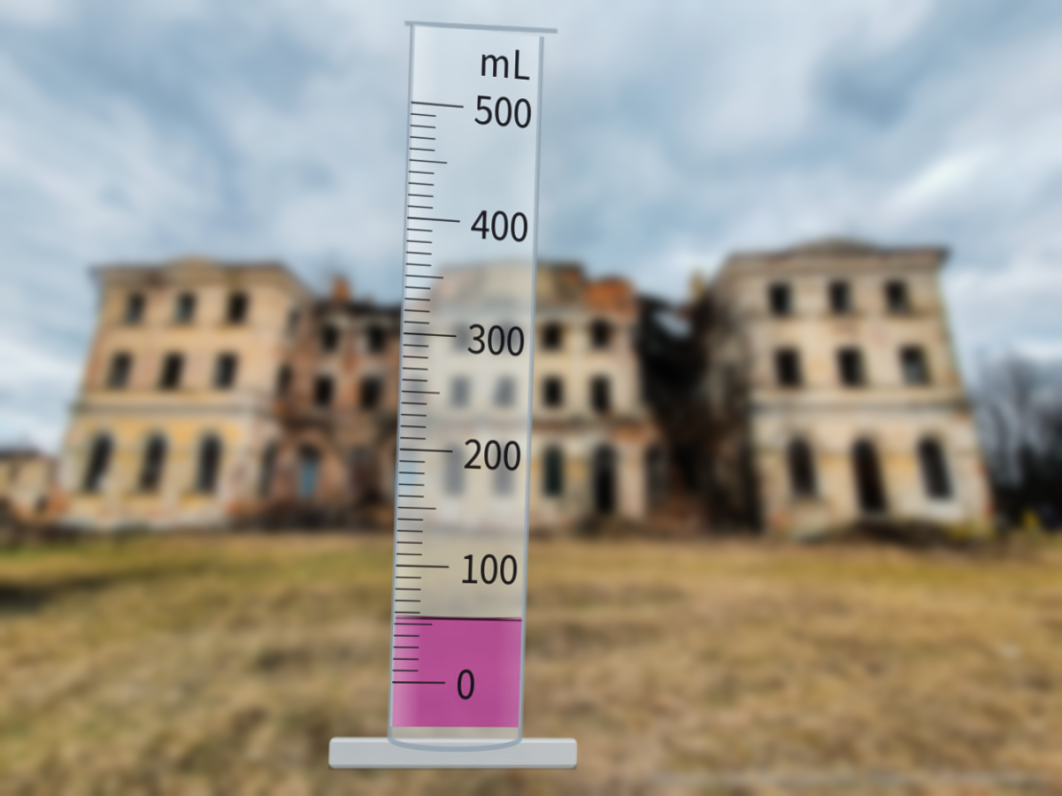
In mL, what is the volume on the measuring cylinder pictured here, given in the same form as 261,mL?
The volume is 55,mL
